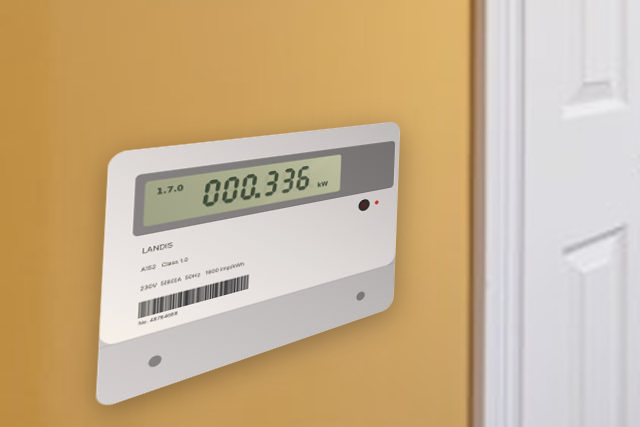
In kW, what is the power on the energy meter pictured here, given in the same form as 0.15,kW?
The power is 0.336,kW
